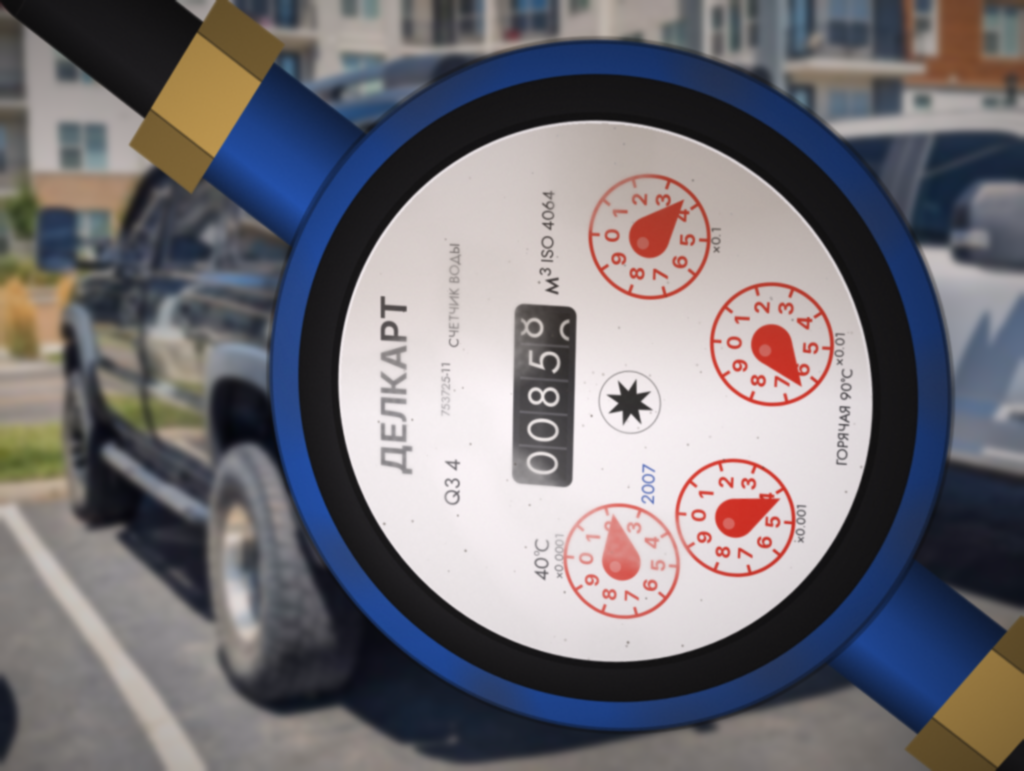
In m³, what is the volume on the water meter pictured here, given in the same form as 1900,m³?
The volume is 858.3642,m³
